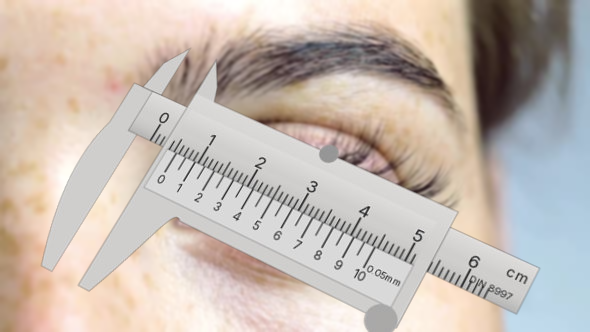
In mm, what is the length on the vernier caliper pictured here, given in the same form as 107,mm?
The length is 5.5,mm
